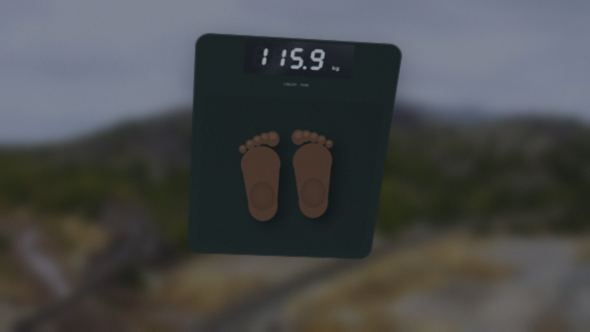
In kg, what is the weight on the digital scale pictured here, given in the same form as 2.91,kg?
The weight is 115.9,kg
